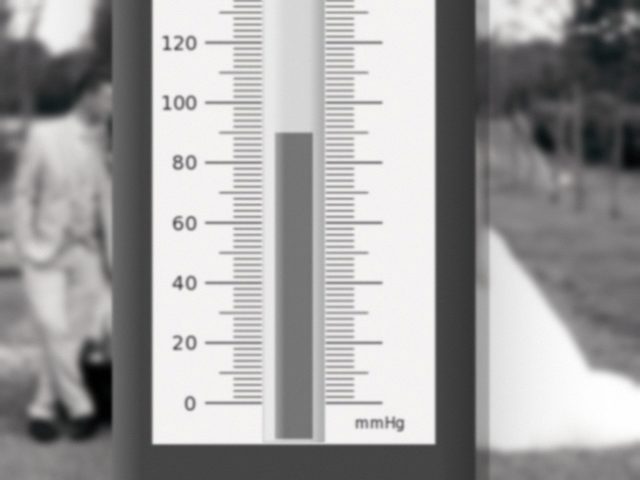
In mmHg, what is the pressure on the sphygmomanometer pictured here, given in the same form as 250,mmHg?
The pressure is 90,mmHg
